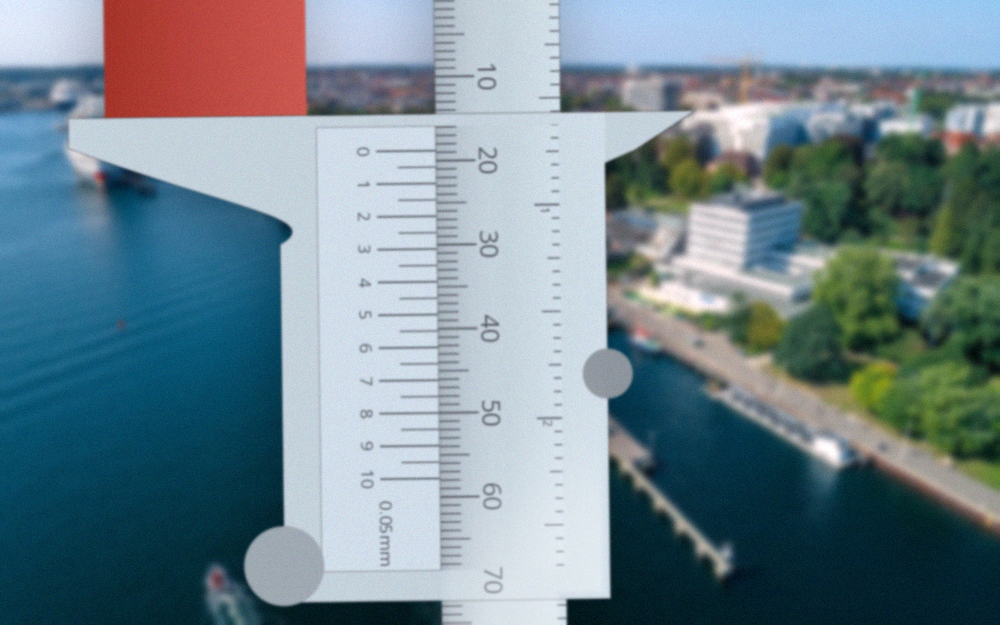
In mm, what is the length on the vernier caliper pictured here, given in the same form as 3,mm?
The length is 18.8,mm
